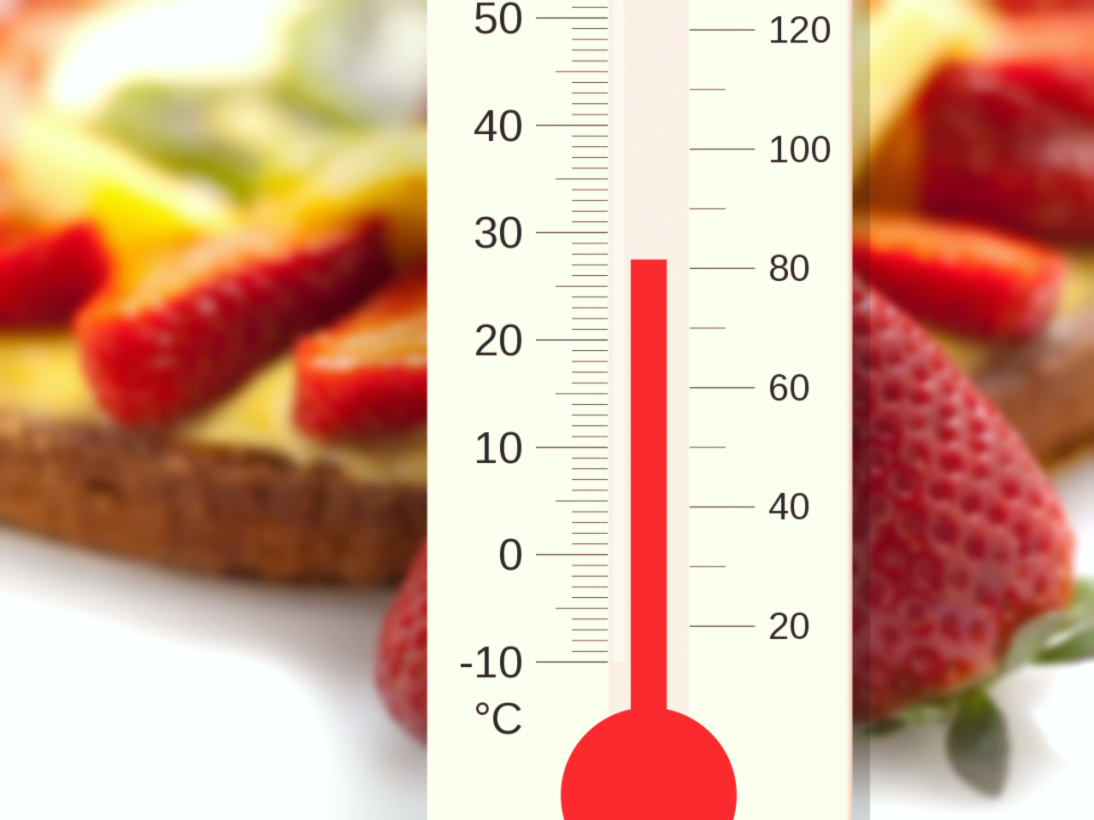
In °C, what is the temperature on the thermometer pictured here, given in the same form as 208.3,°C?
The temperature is 27.5,°C
